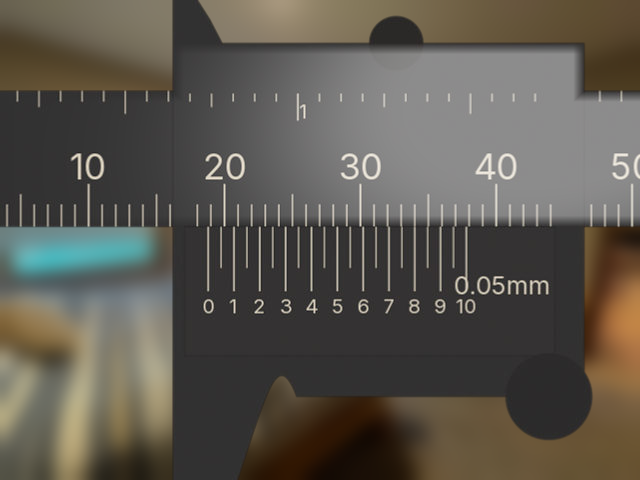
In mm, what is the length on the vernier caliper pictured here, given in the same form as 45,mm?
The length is 18.8,mm
